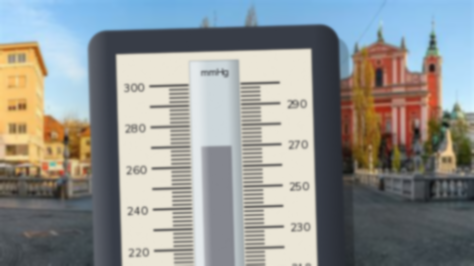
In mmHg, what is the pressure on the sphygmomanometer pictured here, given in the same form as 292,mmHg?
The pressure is 270,mmHg
